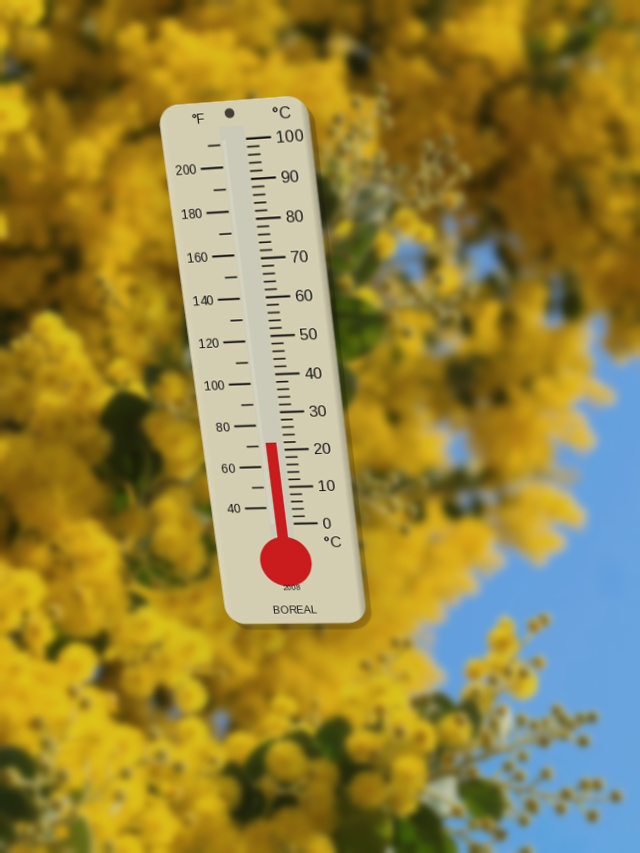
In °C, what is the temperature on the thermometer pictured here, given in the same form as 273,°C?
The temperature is 22,°C
